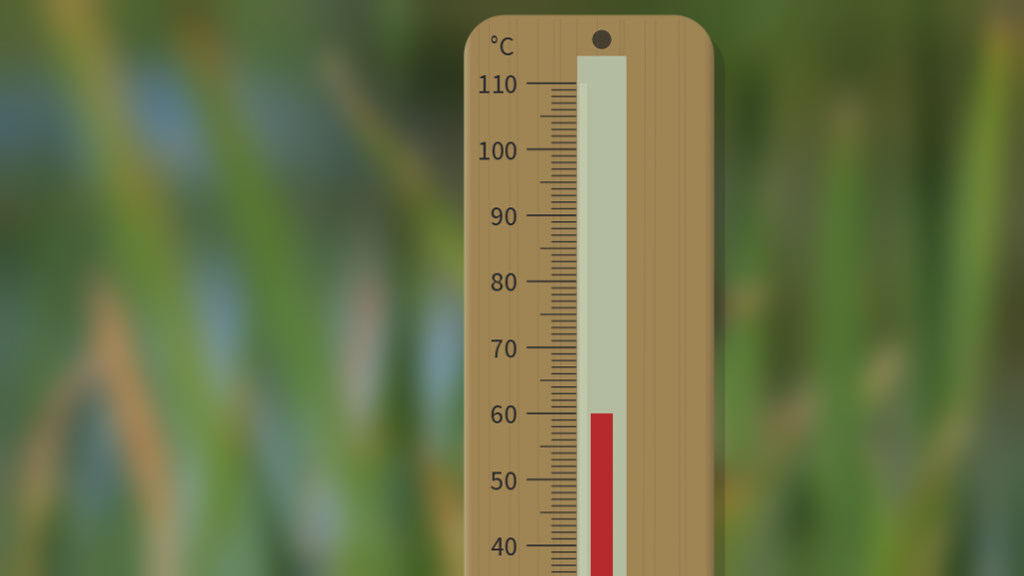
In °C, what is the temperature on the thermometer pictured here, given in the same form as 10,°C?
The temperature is 60,°C
